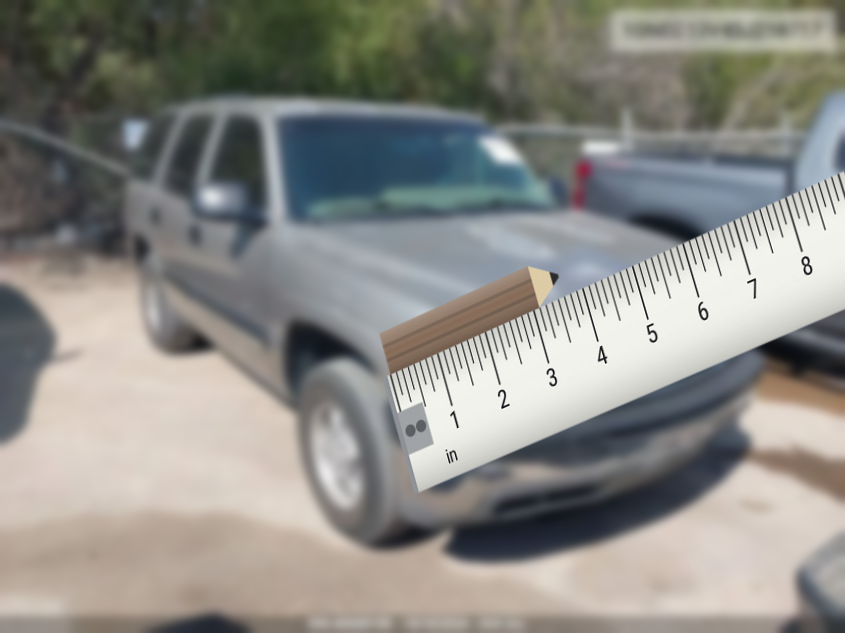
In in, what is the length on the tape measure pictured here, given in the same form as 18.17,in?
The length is 3.625,in
